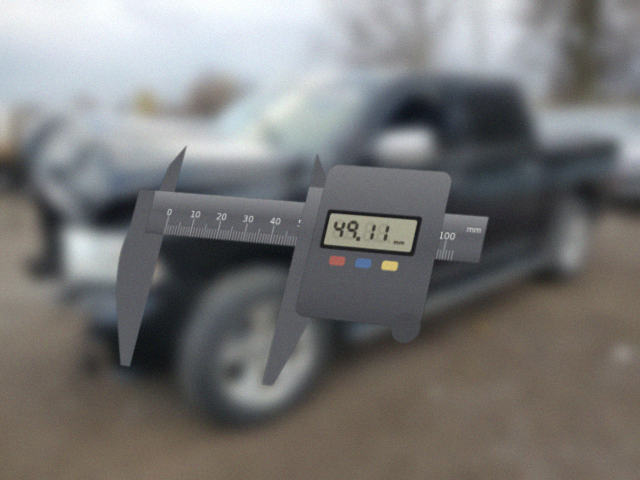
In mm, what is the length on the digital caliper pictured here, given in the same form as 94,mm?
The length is 49.11,mm
